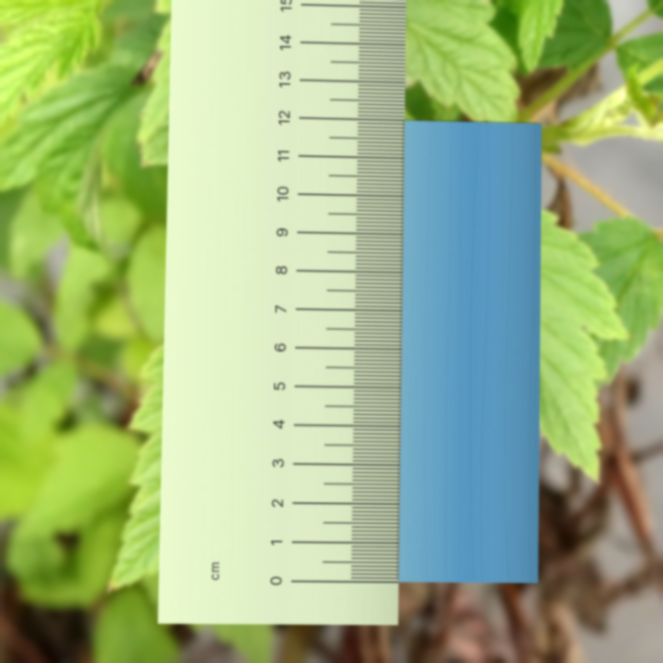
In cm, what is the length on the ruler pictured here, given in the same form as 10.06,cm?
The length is 12,cm
